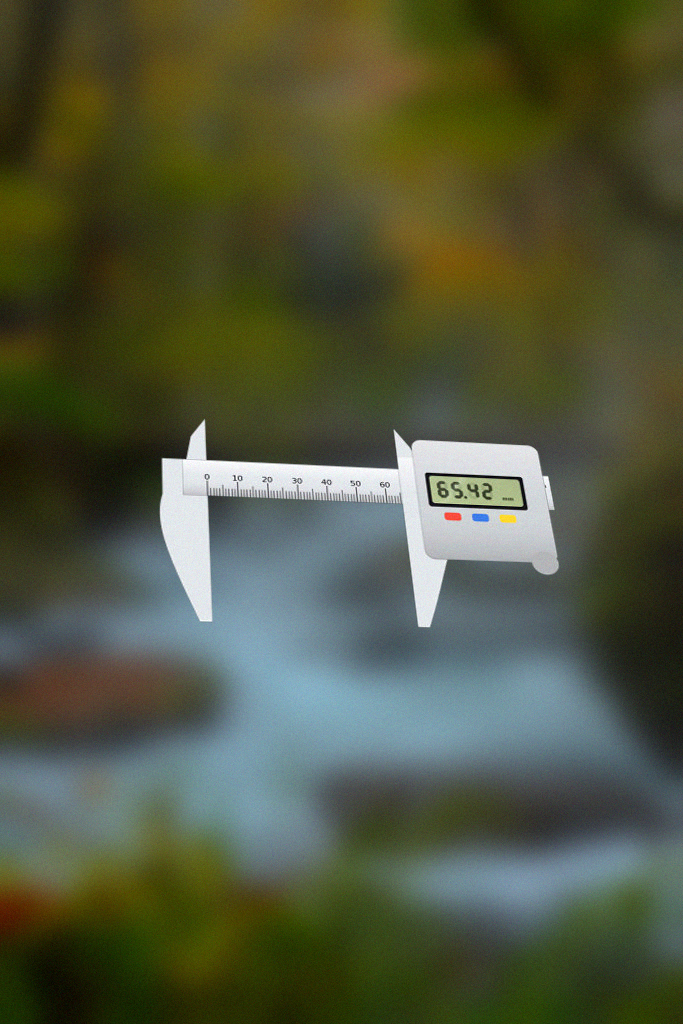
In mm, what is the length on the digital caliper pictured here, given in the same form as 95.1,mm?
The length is 65.42,mm
